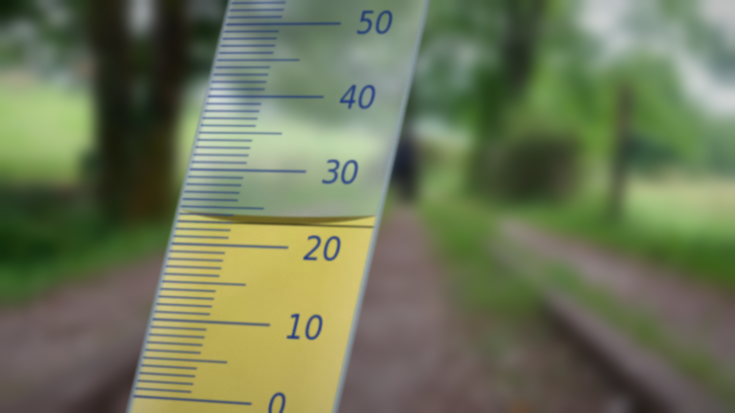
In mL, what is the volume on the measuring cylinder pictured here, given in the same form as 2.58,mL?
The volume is 23,mL
